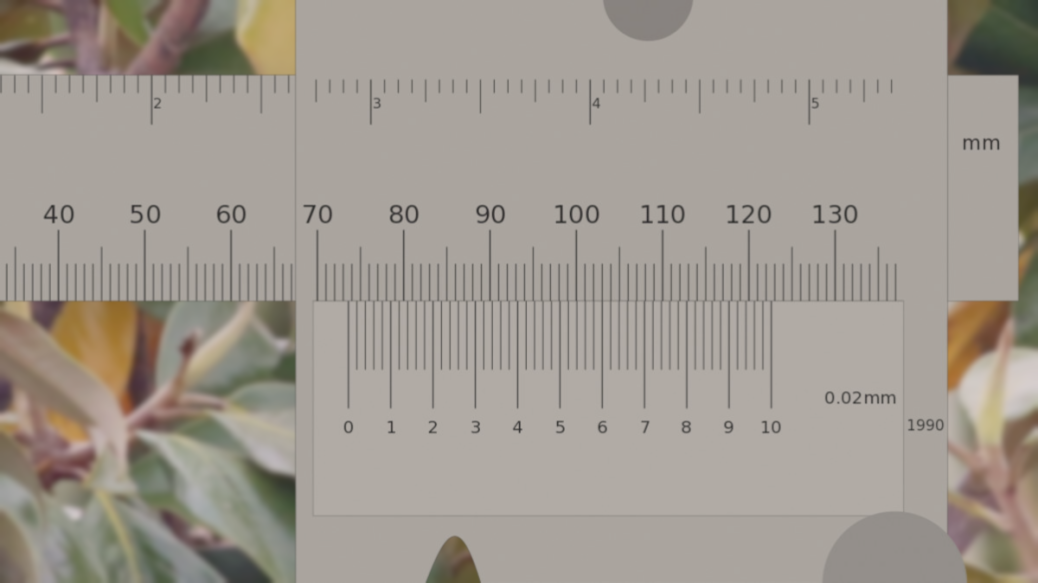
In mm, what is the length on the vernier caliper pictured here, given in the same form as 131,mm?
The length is 73.6,mm
